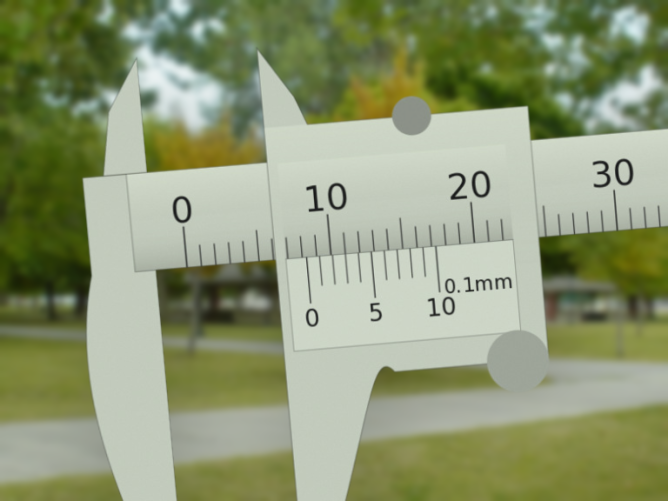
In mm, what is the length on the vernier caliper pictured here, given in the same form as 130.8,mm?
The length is 8.3,mm
